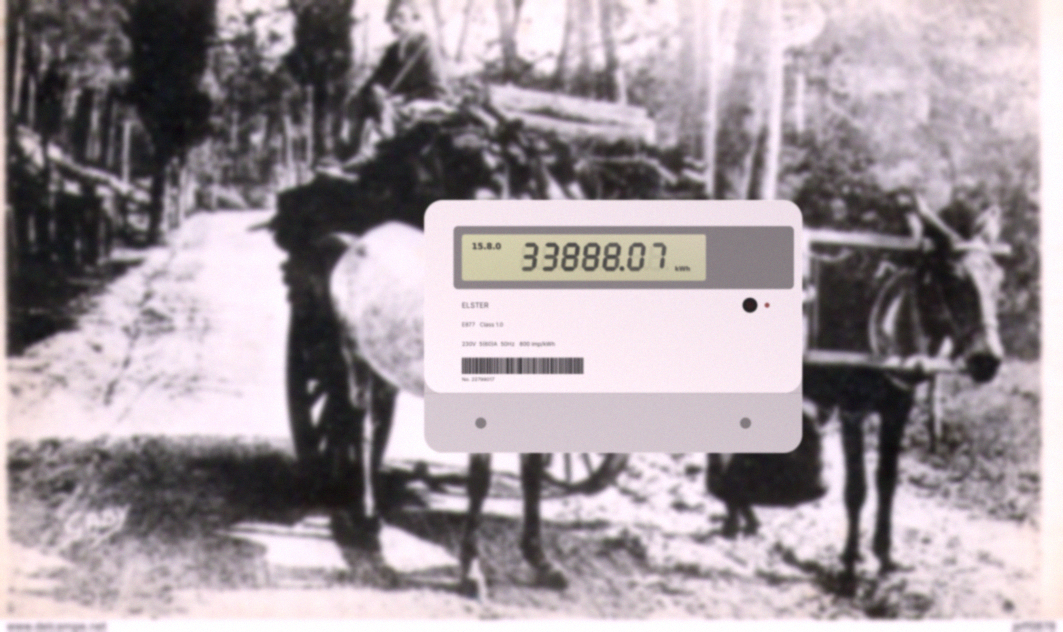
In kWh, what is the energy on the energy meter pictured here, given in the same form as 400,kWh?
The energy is 33888.07,kWh
